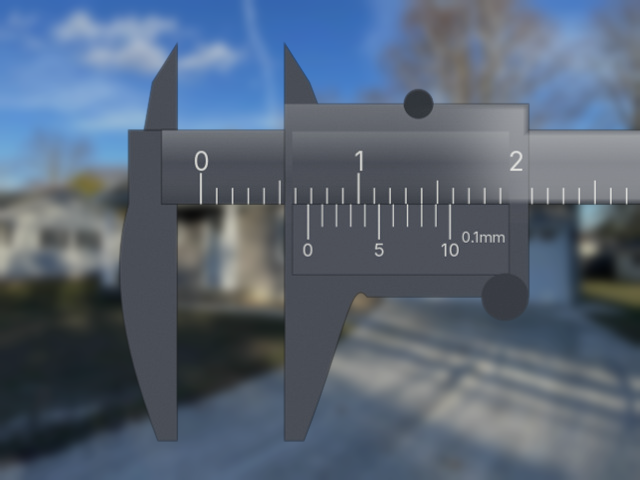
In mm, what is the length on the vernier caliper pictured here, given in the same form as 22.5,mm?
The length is 6.8,mm
